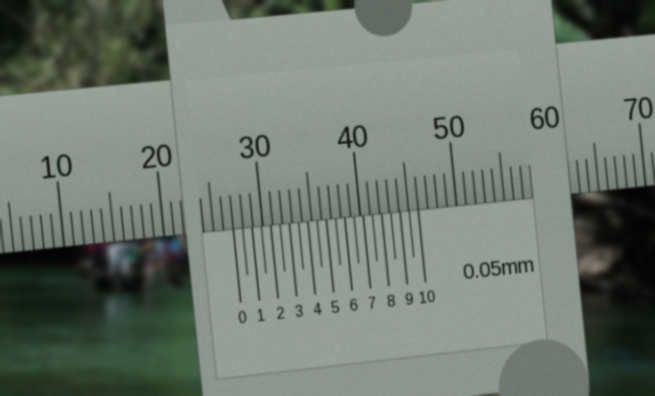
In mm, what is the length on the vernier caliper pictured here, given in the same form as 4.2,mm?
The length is 27.0,mm
